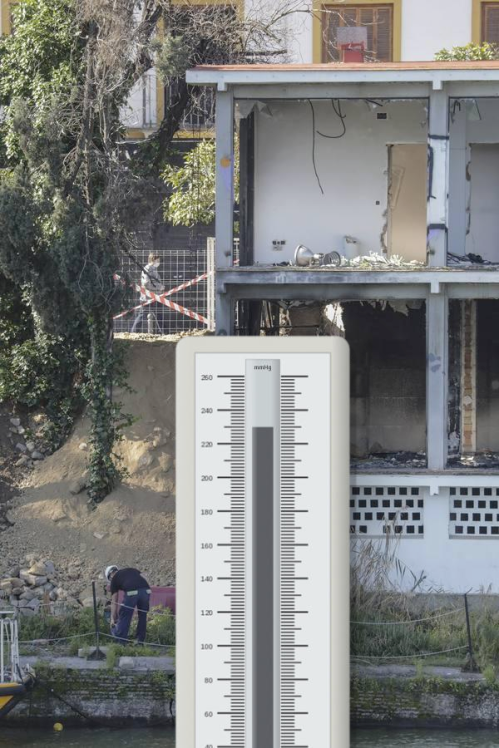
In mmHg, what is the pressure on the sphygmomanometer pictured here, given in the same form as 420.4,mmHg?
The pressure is 230,mmHg
